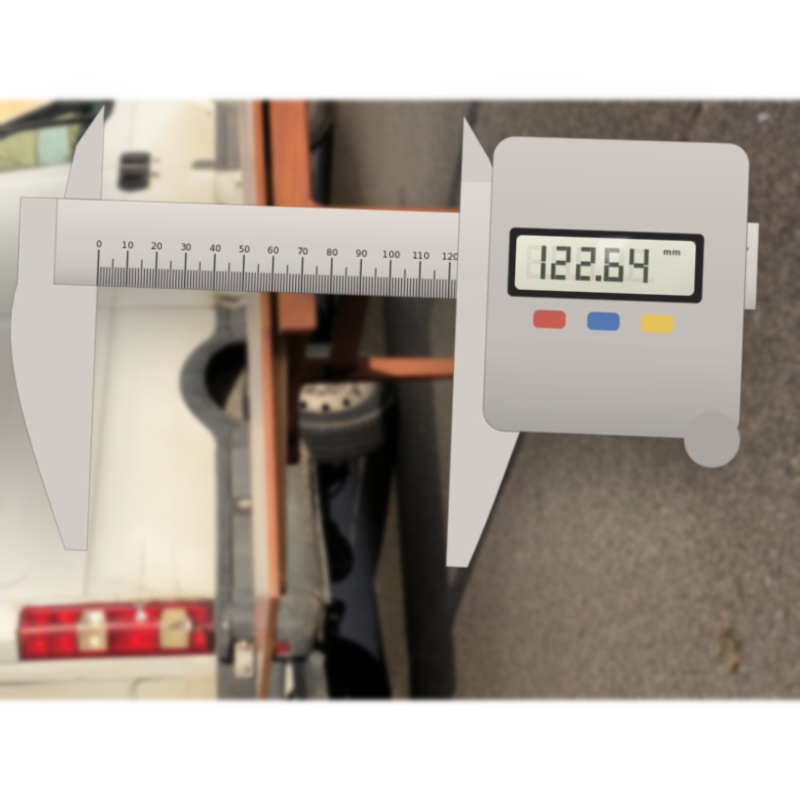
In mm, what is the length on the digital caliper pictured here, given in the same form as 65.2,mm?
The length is 122.64,mm
